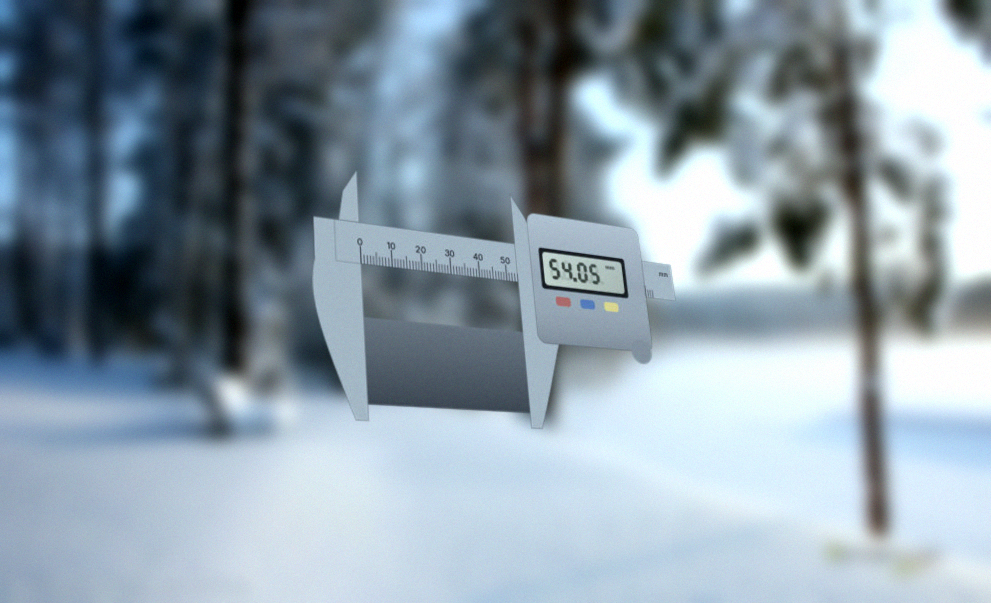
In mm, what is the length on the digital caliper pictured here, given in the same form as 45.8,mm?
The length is 54.05,mm
